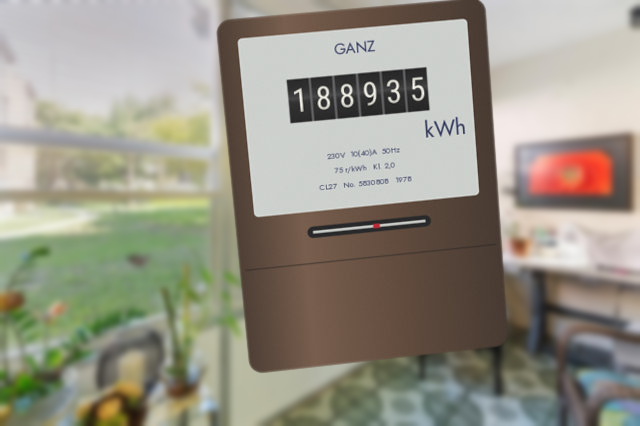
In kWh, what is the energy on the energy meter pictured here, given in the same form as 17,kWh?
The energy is 188935,kWh
